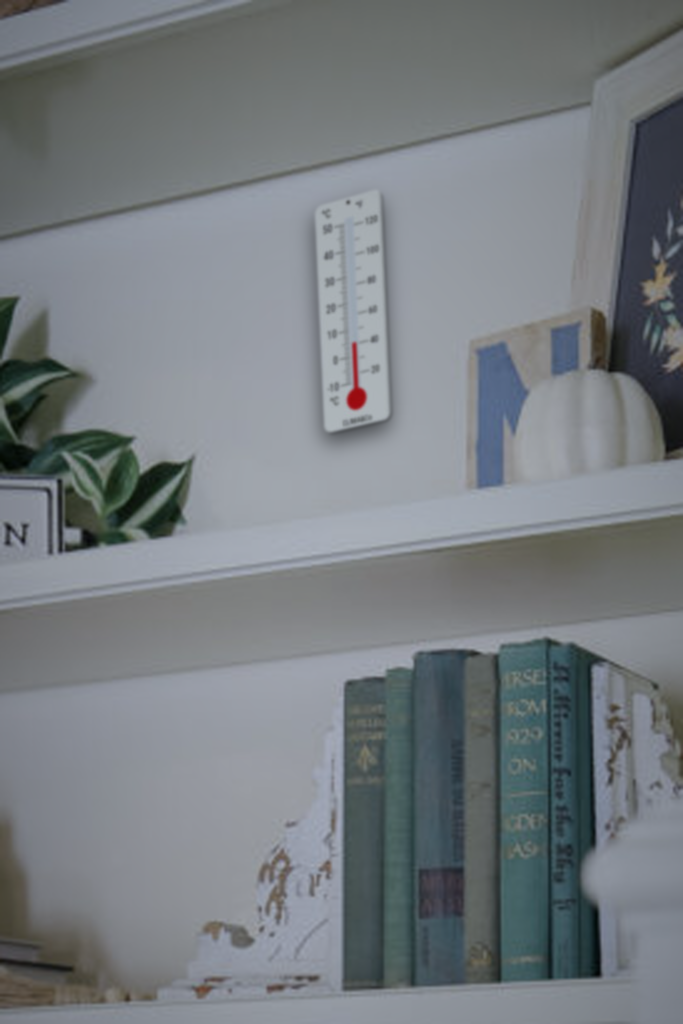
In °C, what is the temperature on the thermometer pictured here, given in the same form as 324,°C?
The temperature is 5,°C
